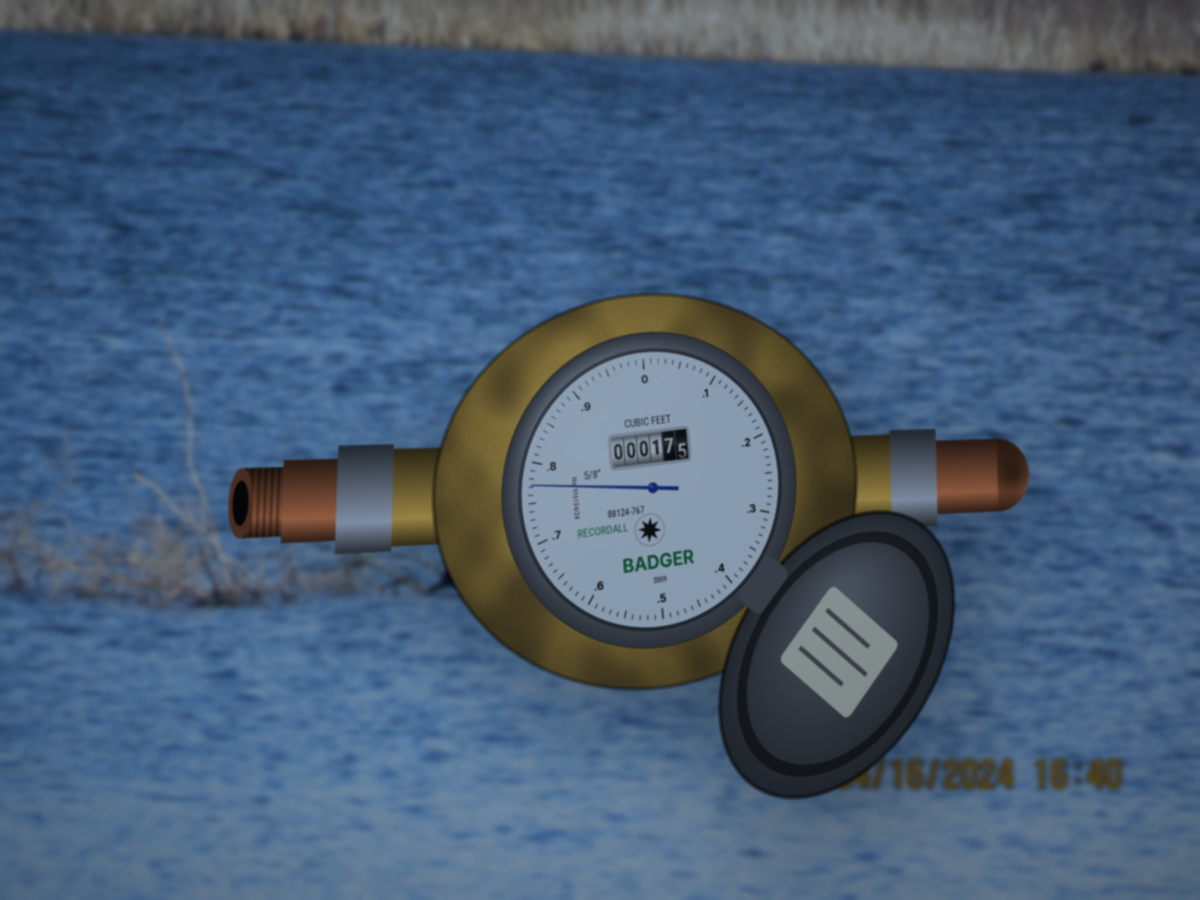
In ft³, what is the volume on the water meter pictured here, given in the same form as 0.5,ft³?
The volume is 174.77,ft³
